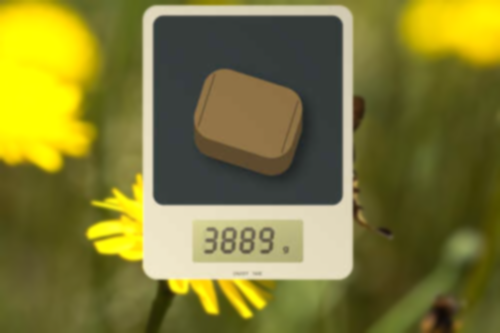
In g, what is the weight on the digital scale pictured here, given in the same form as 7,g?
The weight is 3889,g
